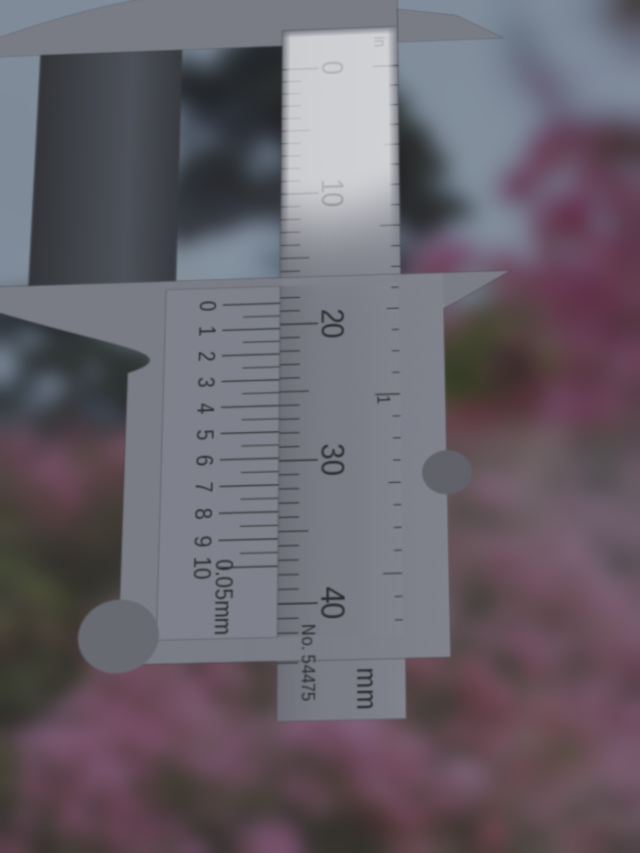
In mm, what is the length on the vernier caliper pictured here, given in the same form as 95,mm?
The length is 18.4,mm
